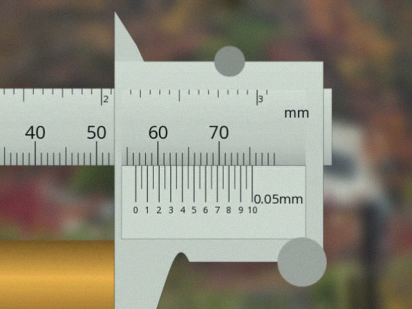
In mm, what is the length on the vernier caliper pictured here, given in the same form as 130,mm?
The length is 56.4,mm
